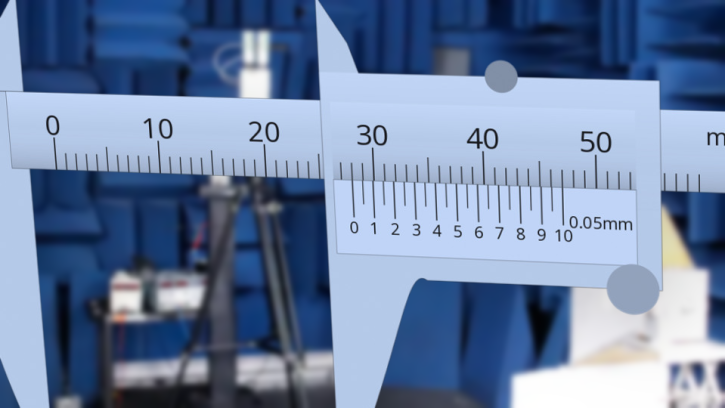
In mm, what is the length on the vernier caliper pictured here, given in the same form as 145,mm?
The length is 28.0,mm
